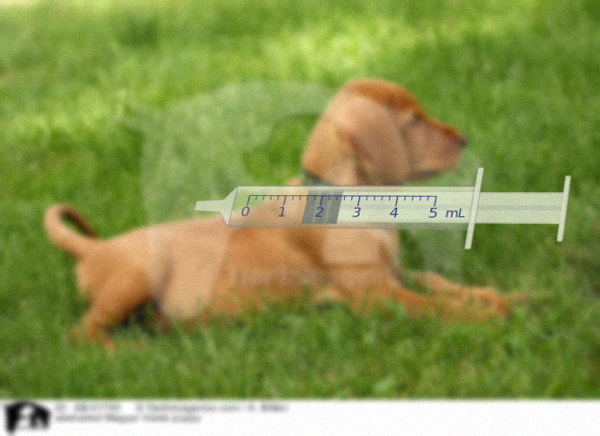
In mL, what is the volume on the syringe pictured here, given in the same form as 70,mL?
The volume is 1.6,mL
